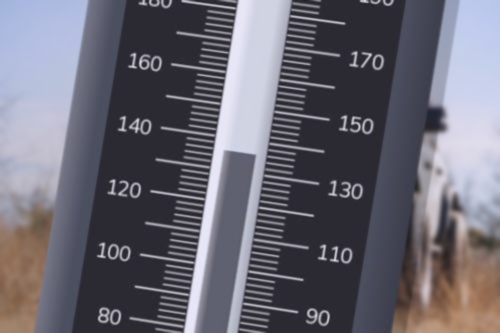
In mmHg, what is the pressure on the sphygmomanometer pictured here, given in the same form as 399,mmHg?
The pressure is 136,mmHg
